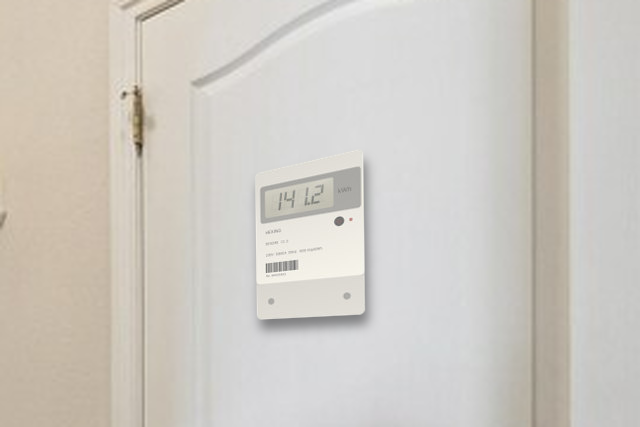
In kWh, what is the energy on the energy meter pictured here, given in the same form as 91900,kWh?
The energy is 141.2,kWh
